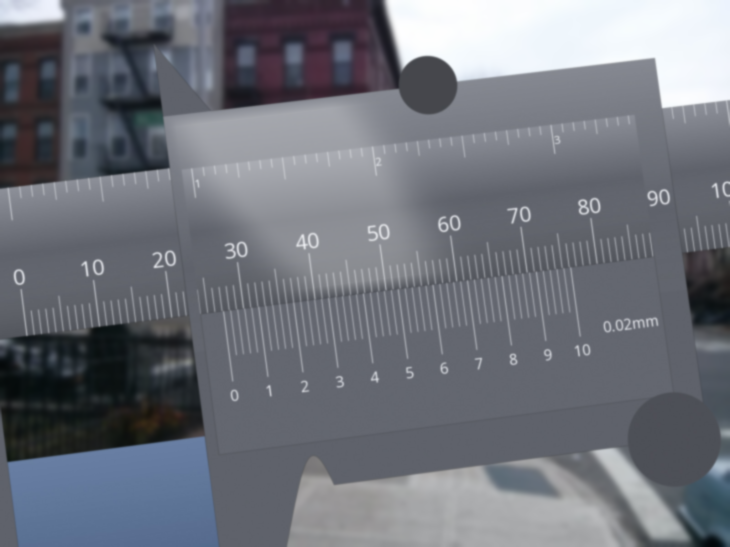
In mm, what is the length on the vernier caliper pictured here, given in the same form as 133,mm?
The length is 27.2,mm
